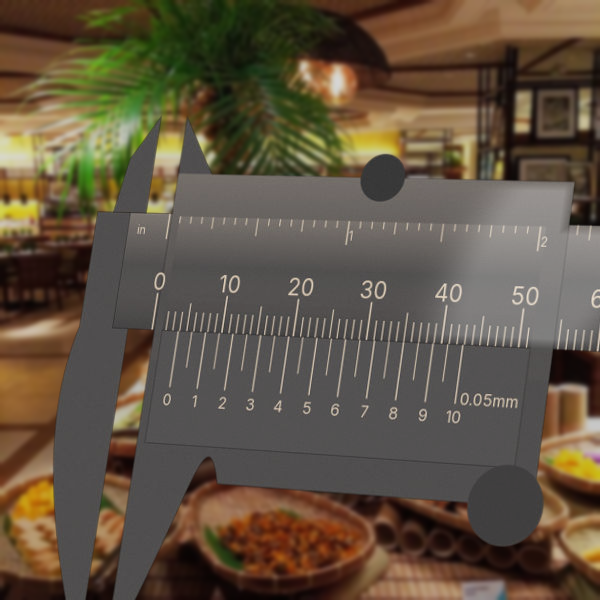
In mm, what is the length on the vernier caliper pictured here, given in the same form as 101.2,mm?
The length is 3.8,mm
